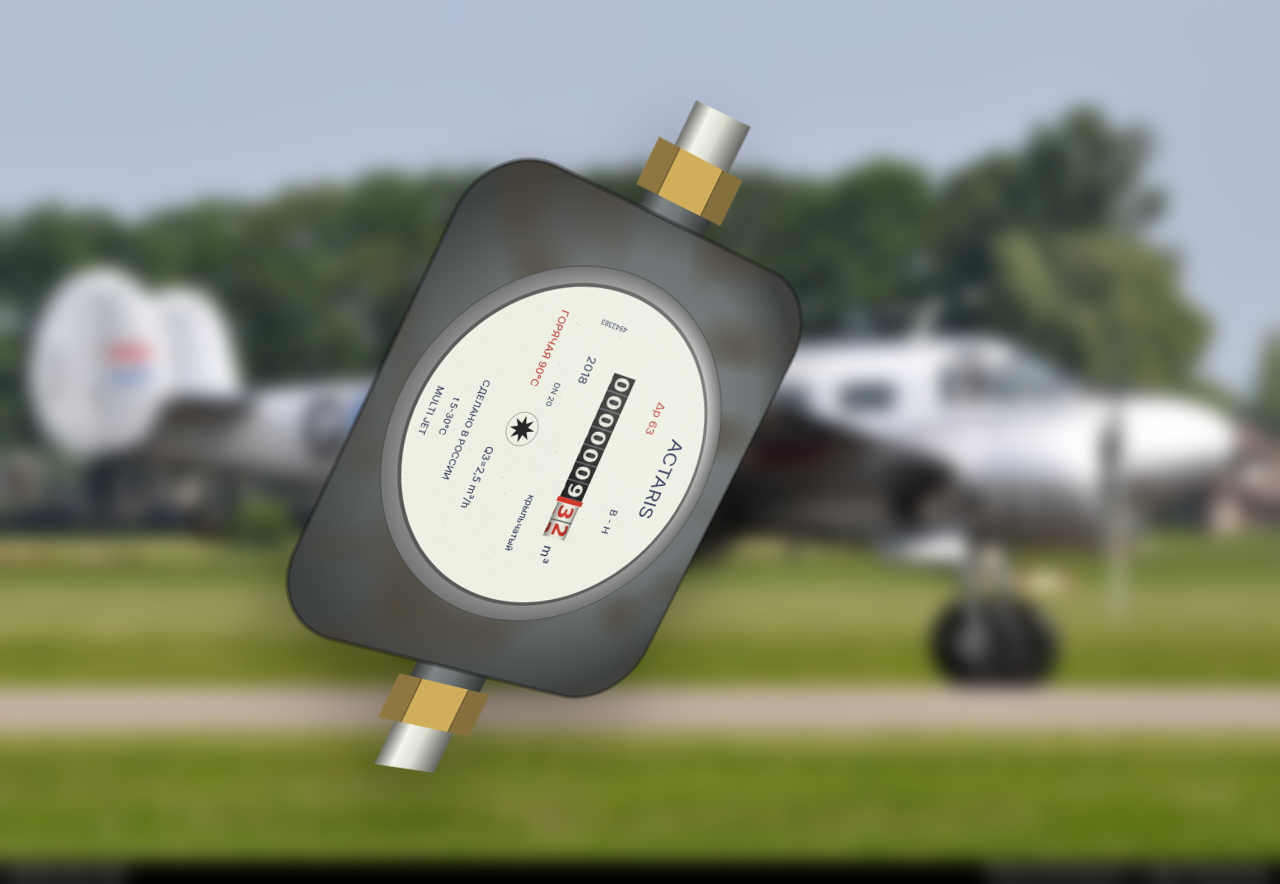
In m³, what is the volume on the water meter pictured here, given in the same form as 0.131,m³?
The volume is 9.32,m³
